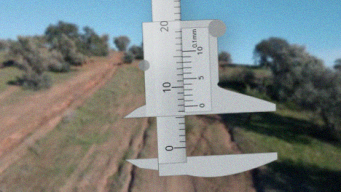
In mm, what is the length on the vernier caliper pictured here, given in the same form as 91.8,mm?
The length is 6.8,mm
